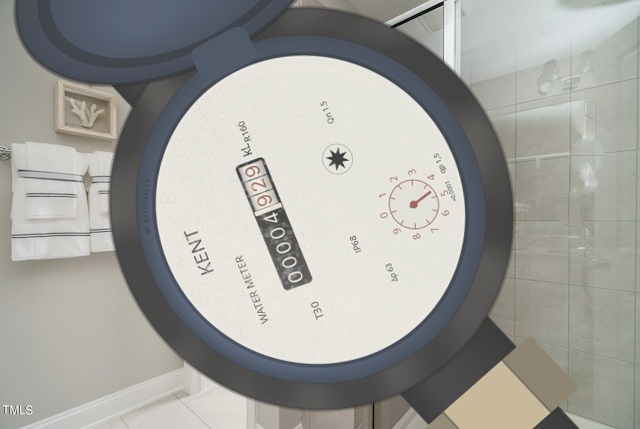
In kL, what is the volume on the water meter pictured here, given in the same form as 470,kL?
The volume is 4.9294,kL
